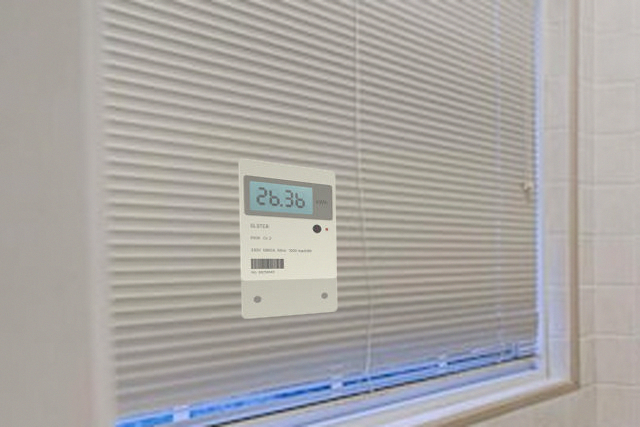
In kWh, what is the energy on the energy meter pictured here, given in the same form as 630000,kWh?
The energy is 26.36,kWh
